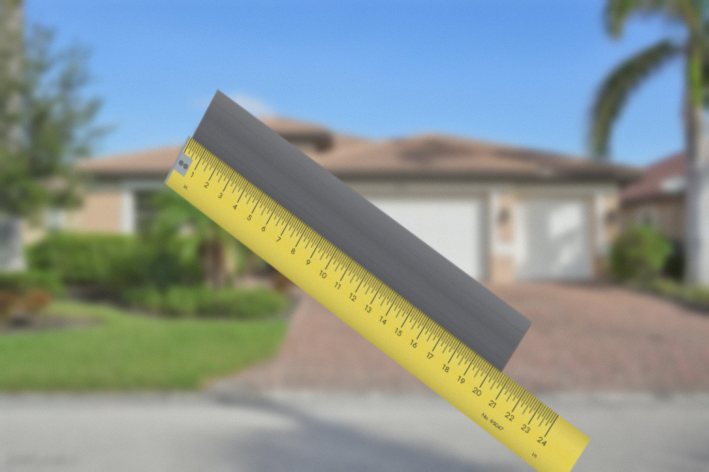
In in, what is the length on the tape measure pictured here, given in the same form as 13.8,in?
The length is 20.5,in
